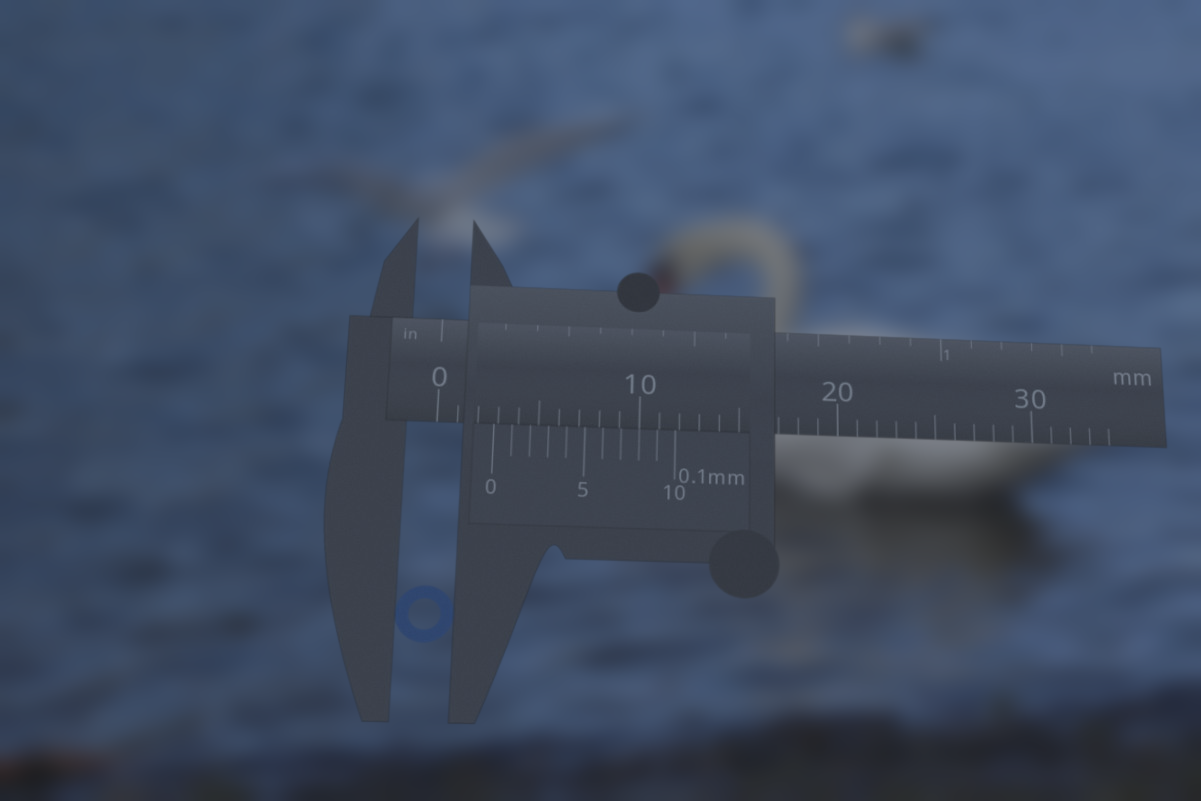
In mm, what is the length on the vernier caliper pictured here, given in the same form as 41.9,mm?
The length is 2.8,mm
